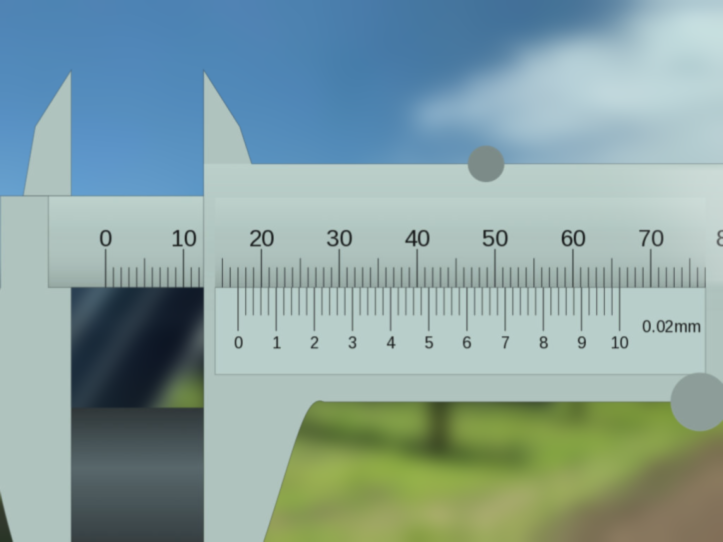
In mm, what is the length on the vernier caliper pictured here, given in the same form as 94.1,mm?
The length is 17.0,mm
